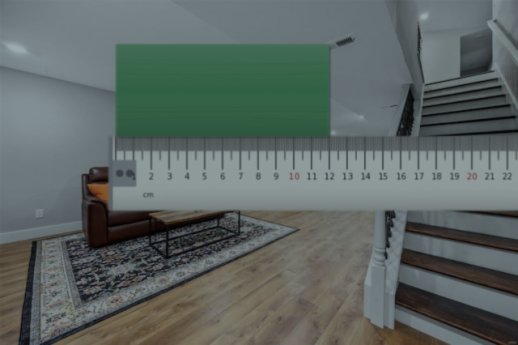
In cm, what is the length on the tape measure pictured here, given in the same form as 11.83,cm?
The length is 12,cm
